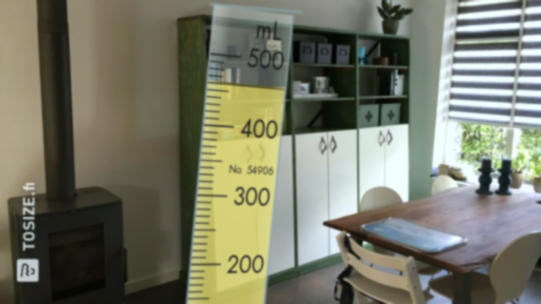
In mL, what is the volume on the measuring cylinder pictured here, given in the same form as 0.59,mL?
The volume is 460,mL
